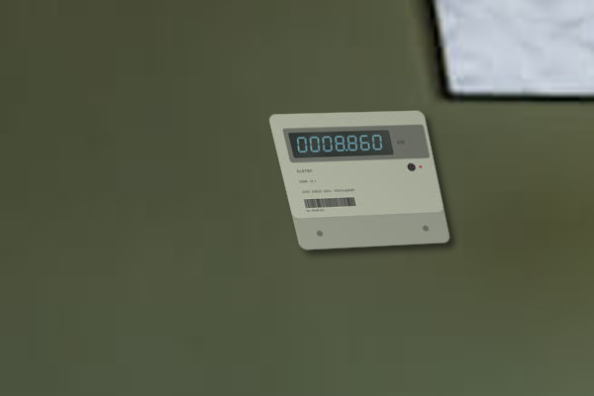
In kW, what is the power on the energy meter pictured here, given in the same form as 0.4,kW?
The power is 8.860,kW
